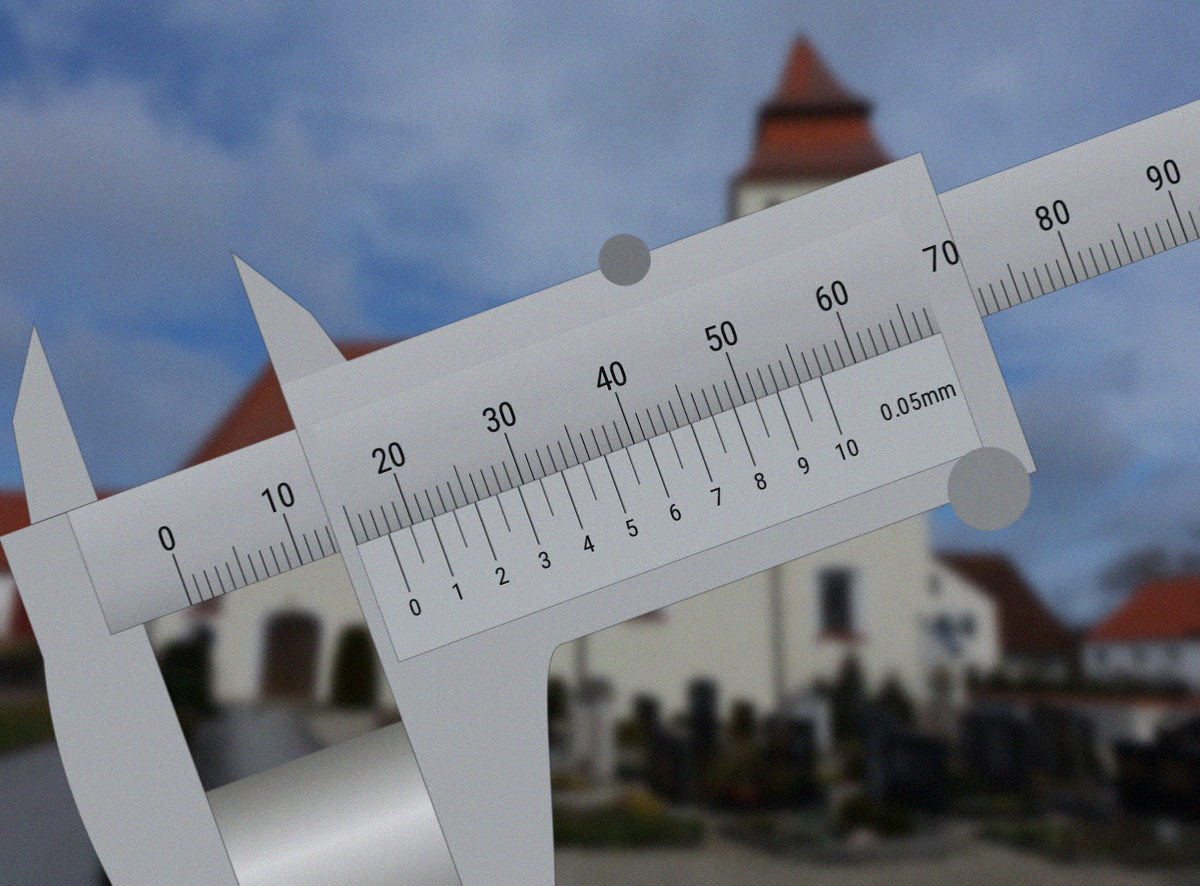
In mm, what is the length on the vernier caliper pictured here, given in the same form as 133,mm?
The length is 17.8,mm
